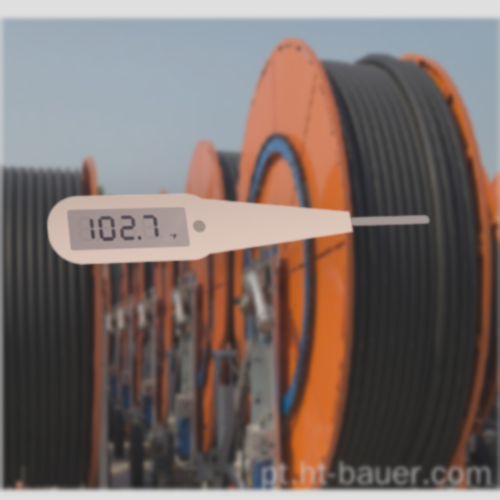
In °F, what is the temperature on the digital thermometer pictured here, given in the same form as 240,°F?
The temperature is 102.7,°F
